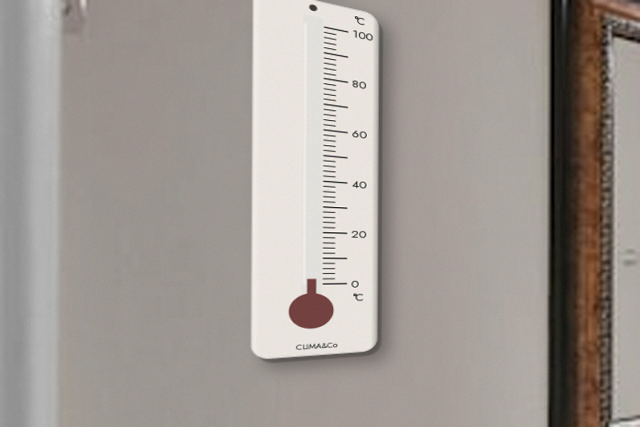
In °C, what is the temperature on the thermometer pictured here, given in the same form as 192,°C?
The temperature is 2,°C
